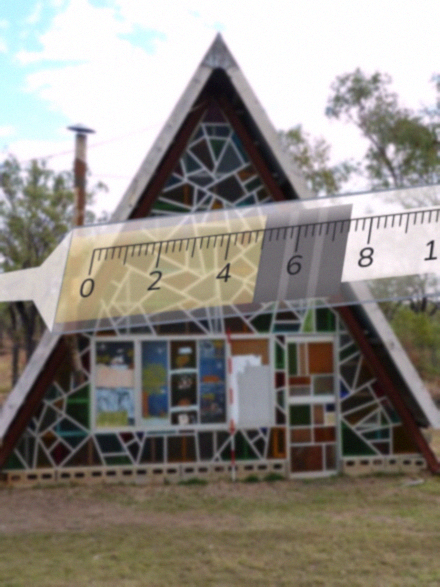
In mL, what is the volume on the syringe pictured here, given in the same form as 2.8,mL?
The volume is 5,mL
